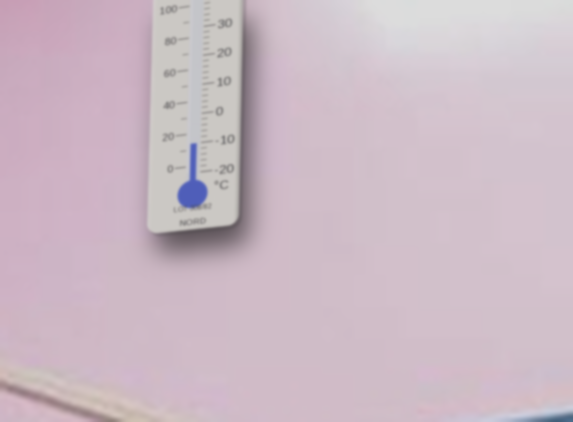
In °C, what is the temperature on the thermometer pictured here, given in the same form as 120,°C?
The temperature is -10,°C
